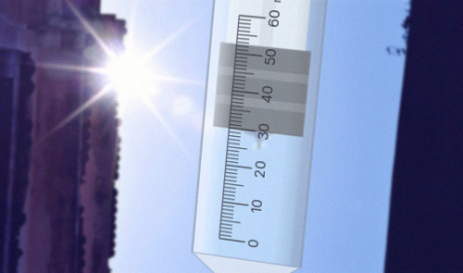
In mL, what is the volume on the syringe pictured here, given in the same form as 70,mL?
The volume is 30,mL
